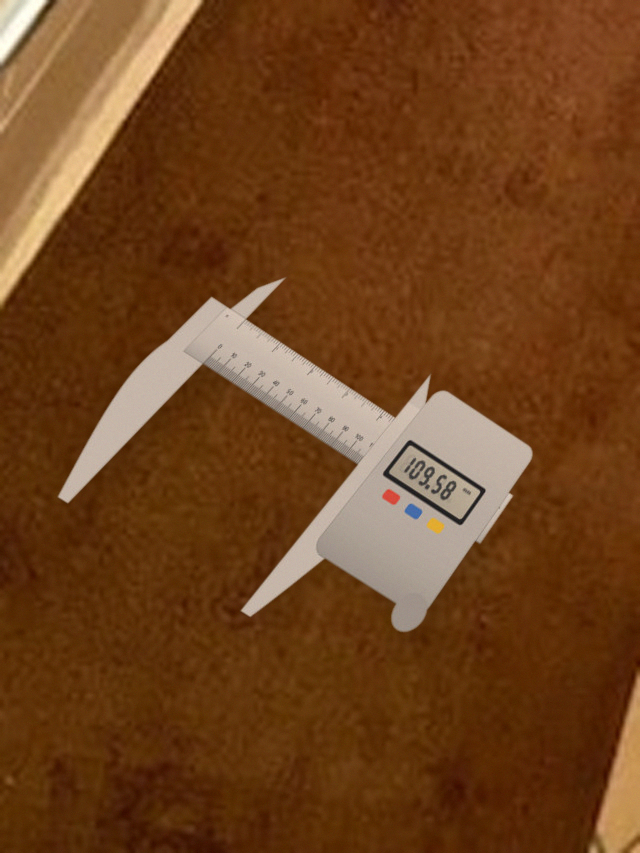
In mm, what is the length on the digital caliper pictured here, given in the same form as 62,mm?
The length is 109.58,mm
